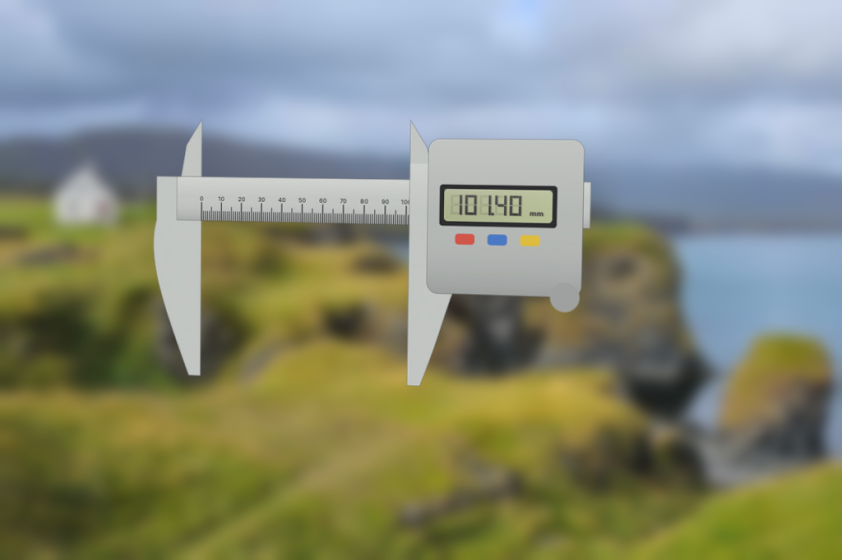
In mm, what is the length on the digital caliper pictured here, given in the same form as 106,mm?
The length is 101.40,mm
